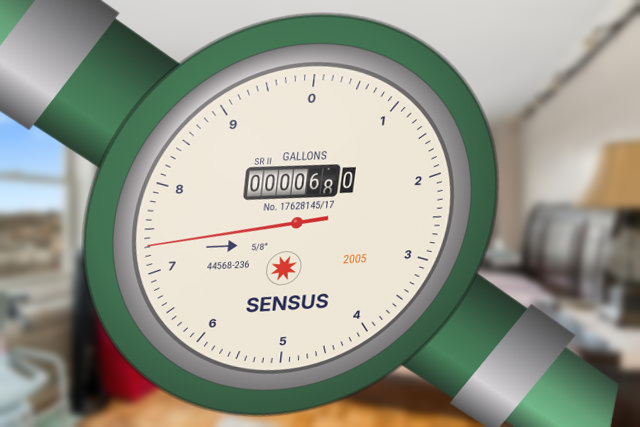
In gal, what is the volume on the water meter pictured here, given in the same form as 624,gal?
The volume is 677.3,gal
